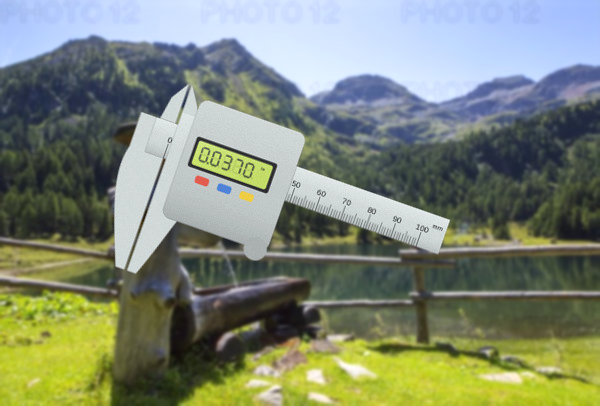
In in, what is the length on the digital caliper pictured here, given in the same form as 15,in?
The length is 0.0370,in
